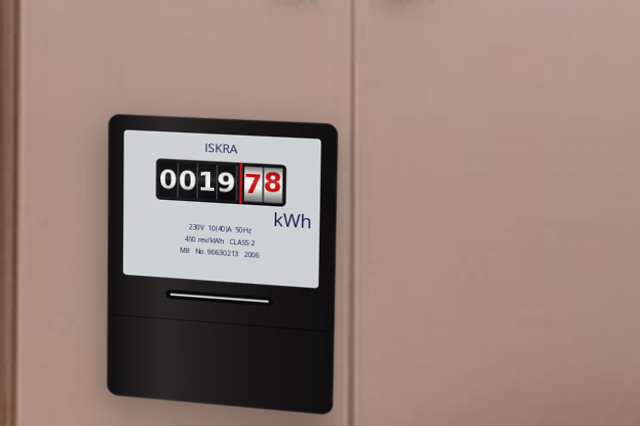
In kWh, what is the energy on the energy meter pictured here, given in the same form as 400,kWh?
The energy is 19.78,kWh
